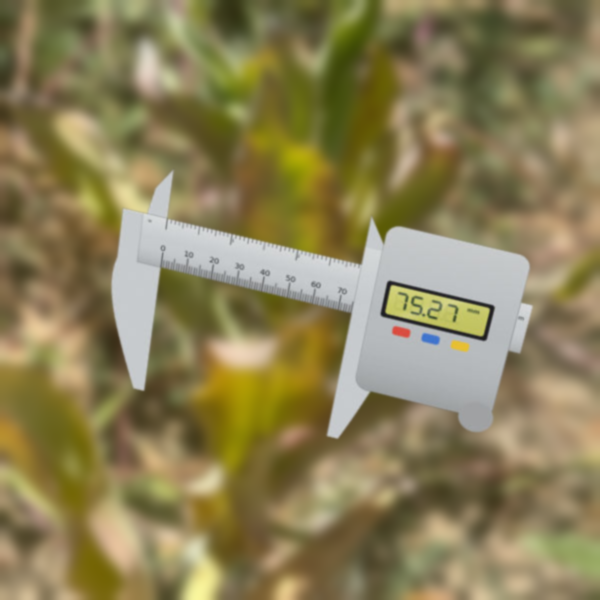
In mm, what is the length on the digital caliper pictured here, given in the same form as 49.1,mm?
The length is 75.27,mm
